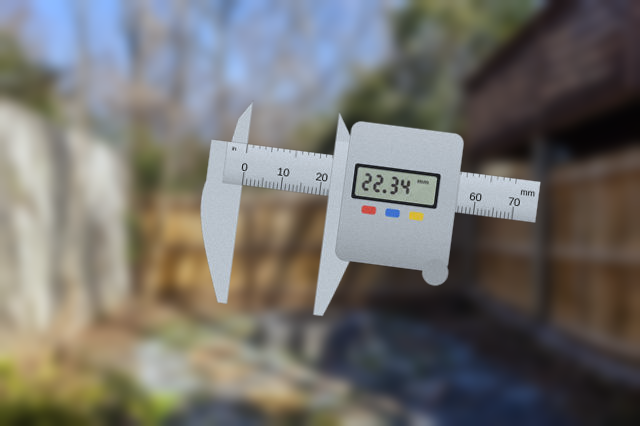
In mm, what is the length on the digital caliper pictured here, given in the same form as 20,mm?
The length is 22.34,mm
